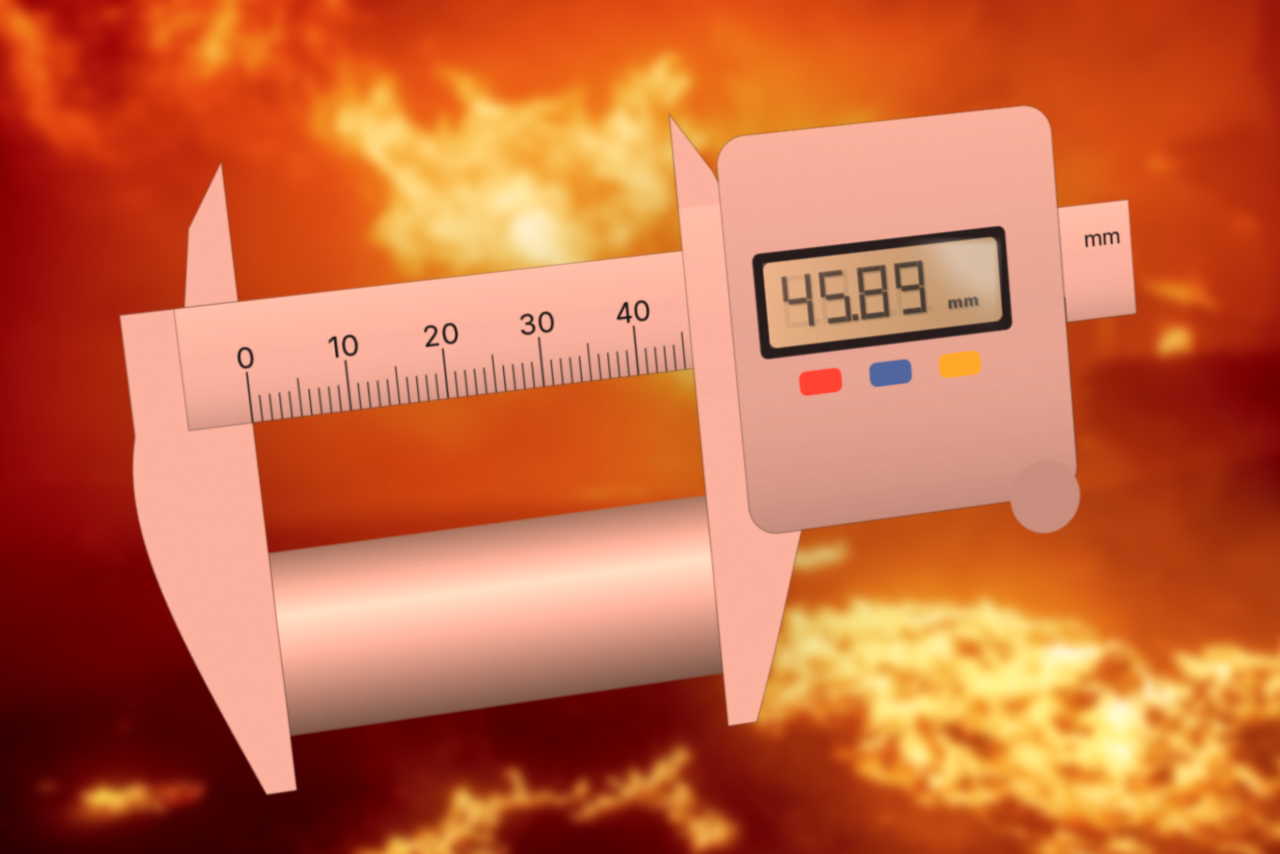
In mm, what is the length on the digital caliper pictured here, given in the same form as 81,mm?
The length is 45.89,mm
